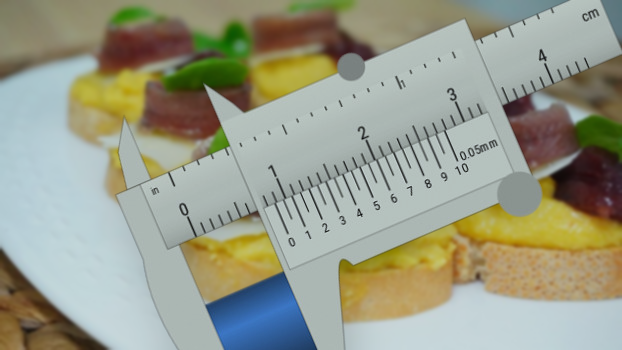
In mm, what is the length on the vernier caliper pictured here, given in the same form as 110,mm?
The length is 8.8,mm
